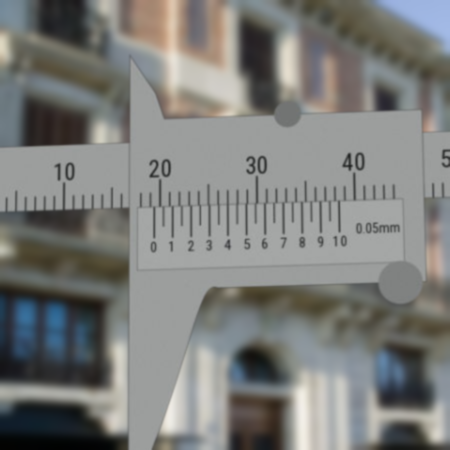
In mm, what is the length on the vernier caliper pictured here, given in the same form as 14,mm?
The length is 19.4,mm
